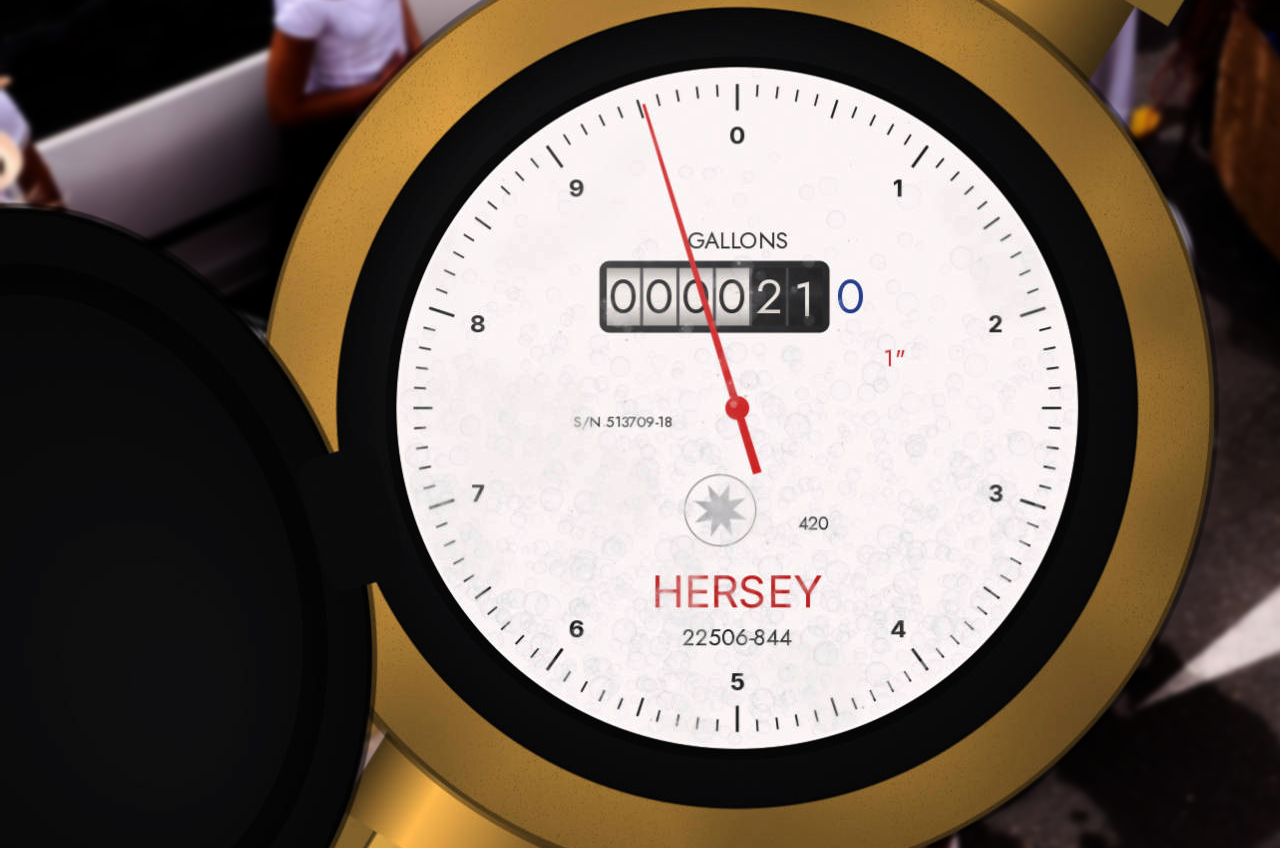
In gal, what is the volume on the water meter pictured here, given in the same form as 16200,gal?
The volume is 209.5,gal
